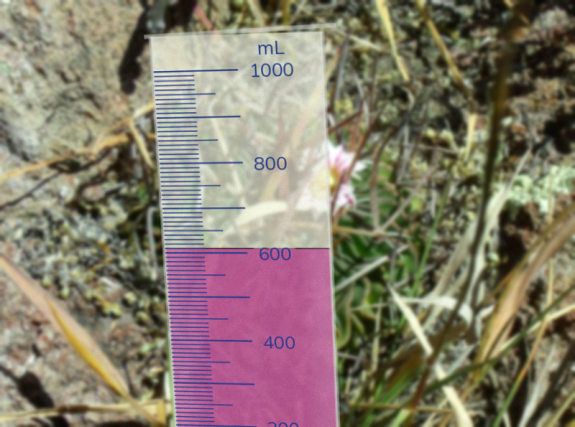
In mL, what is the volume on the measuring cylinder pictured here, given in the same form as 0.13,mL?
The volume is 610,mL
